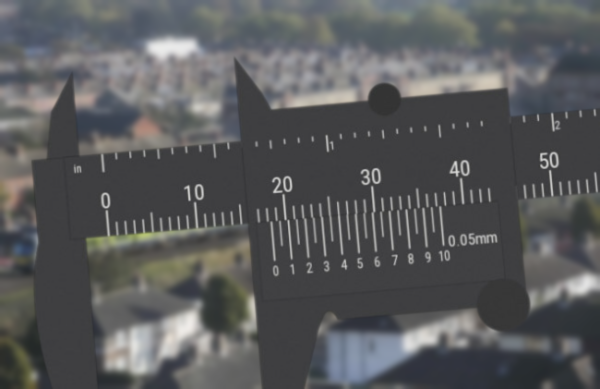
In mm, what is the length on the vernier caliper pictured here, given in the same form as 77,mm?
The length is 18.4,mm
